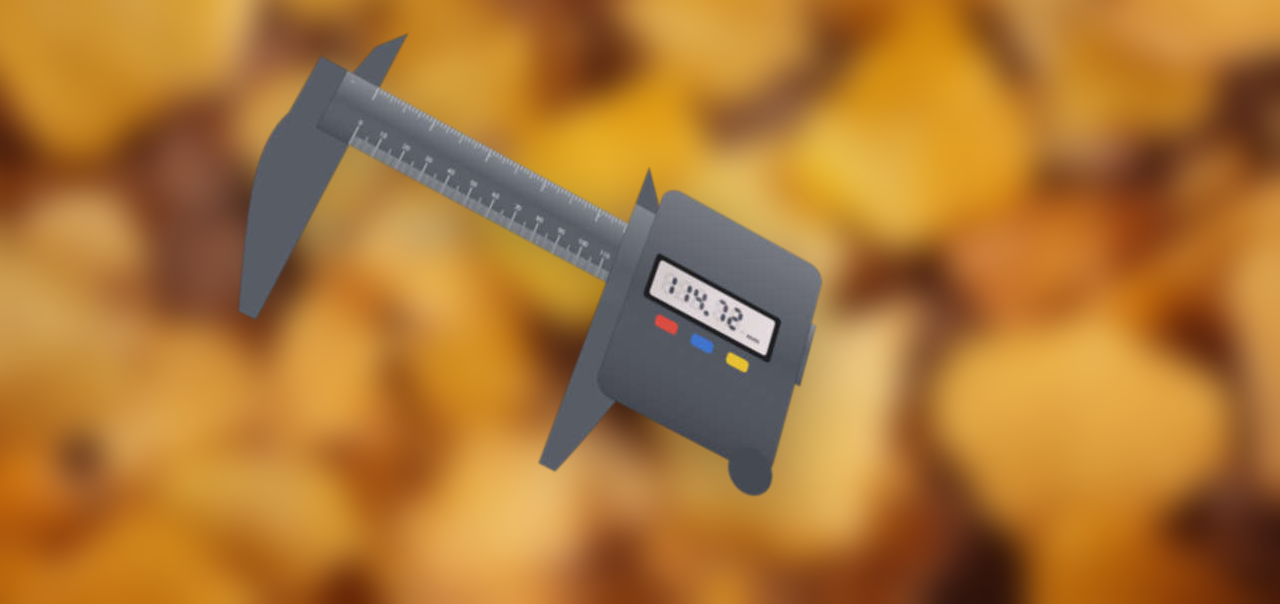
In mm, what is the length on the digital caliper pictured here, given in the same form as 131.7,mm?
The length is 114.72,mm
